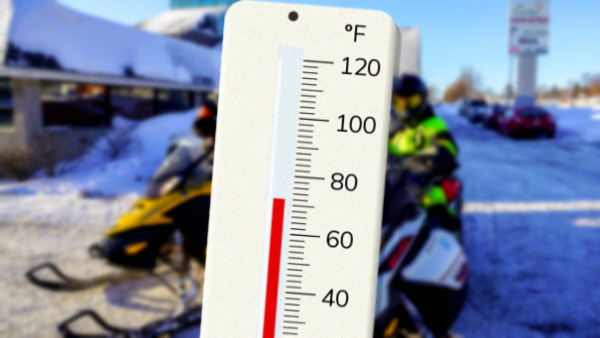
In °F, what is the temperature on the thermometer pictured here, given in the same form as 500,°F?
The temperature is 72,°F
